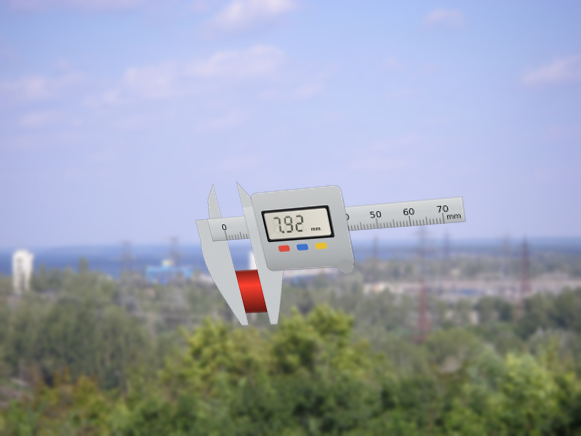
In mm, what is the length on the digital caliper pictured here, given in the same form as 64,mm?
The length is 7.92,mm
